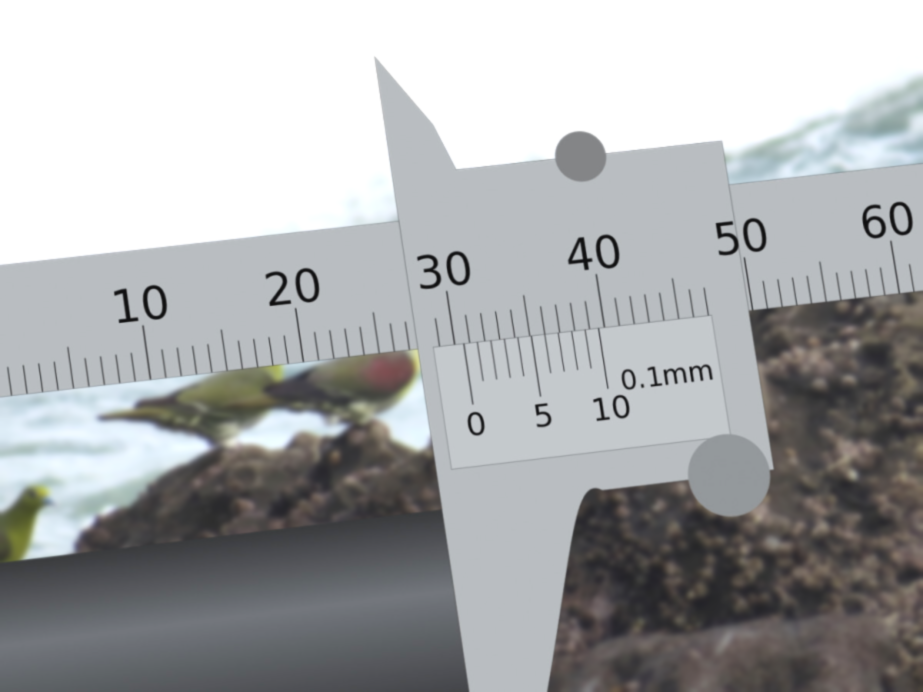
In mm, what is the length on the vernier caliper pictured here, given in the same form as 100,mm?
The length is 30.6,mm
